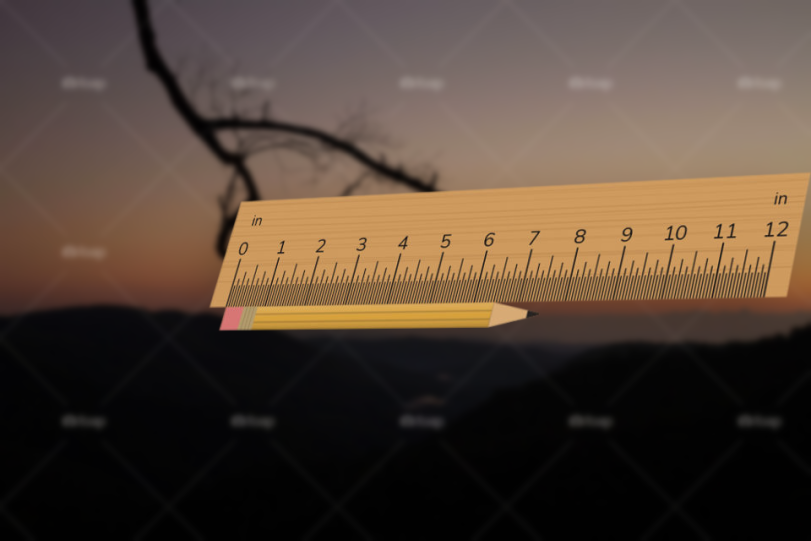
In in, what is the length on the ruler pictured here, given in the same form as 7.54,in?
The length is 7.5,in
